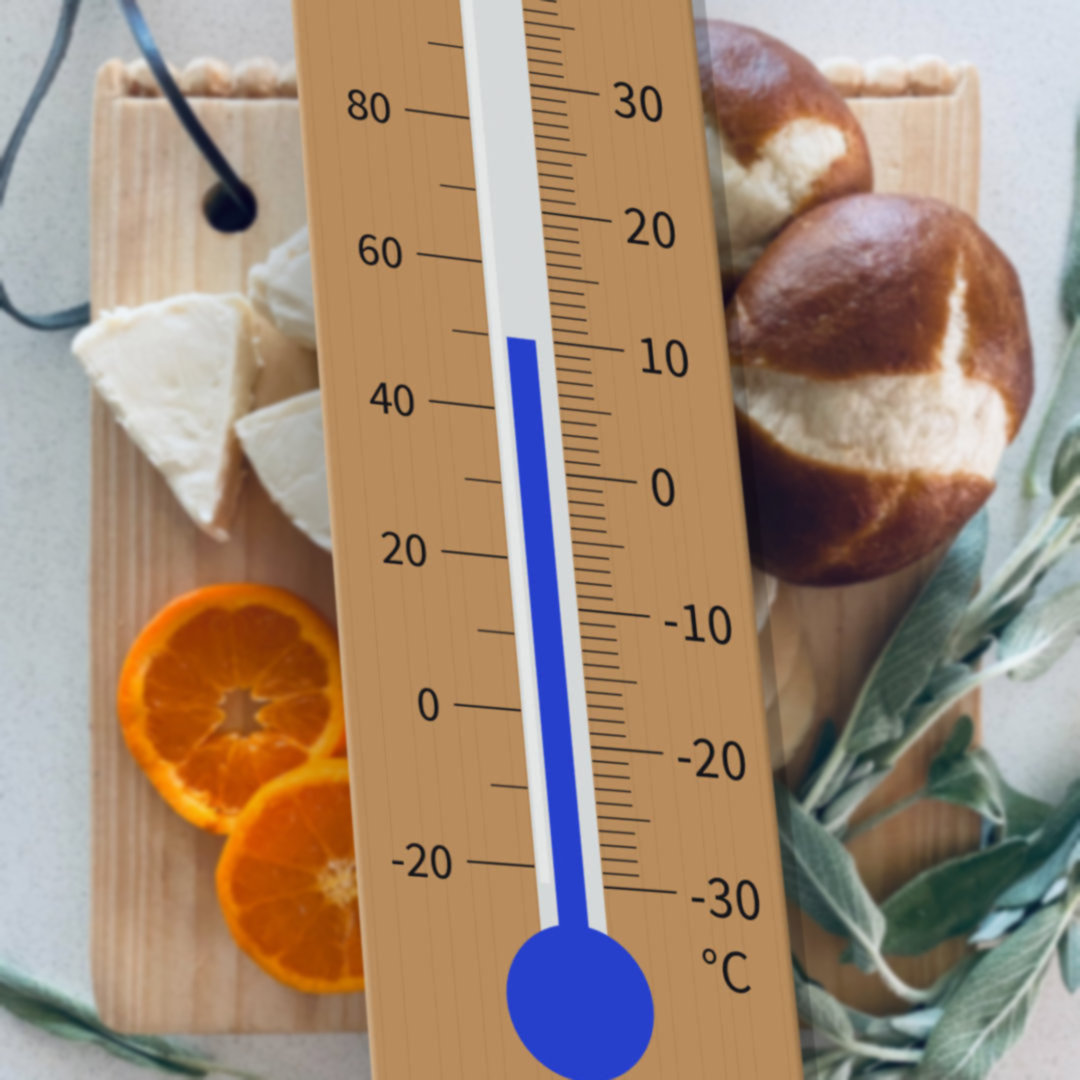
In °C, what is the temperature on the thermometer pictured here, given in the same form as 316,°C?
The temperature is 10,°C
